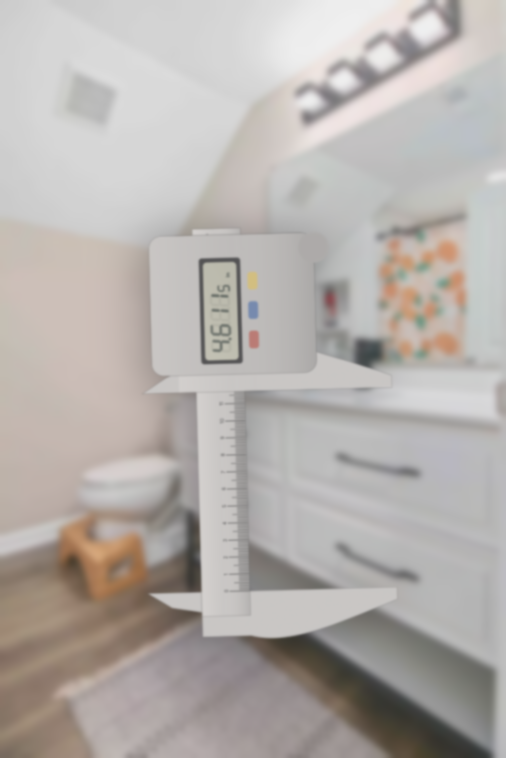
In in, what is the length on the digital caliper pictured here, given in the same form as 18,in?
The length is 4.6115,in
